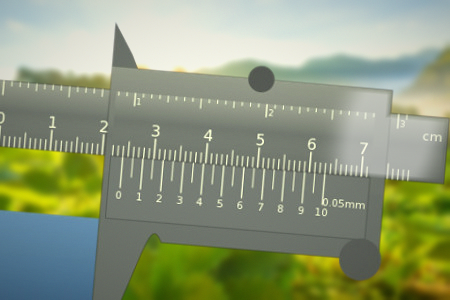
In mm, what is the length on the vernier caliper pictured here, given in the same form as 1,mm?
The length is 24.0,mm
